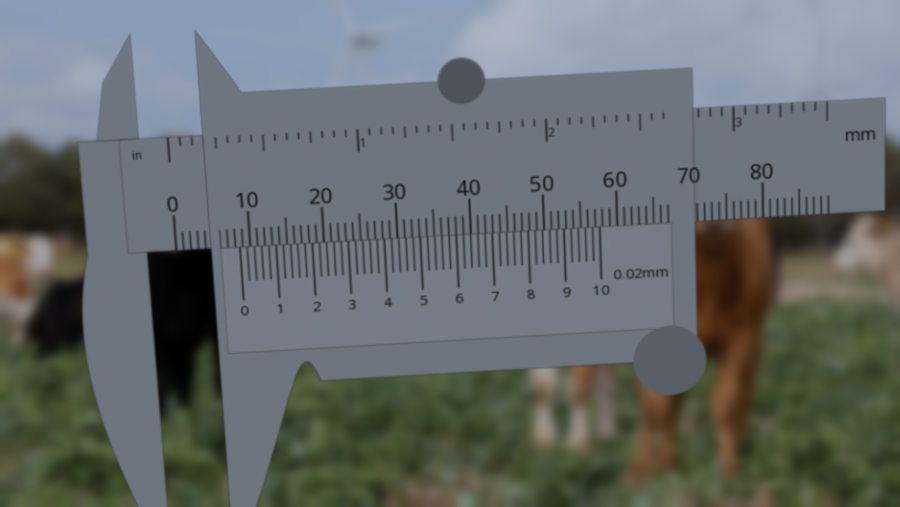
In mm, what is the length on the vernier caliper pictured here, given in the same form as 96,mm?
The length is 8.6,mm
